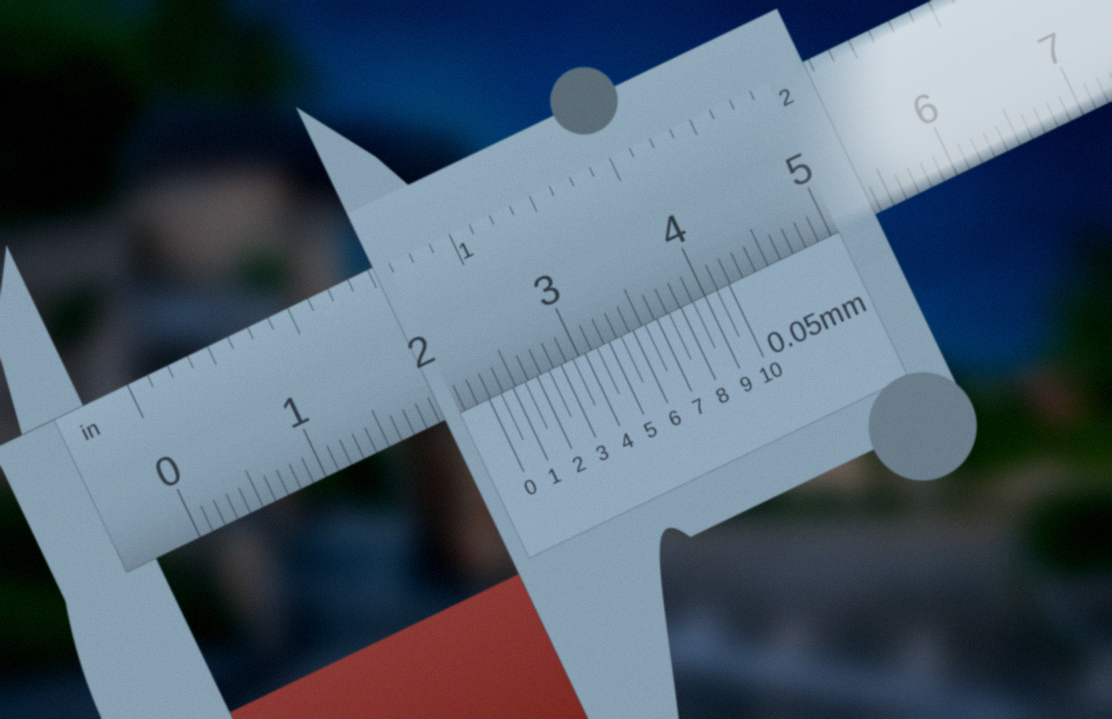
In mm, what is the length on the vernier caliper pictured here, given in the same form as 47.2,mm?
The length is 22.9,mm
